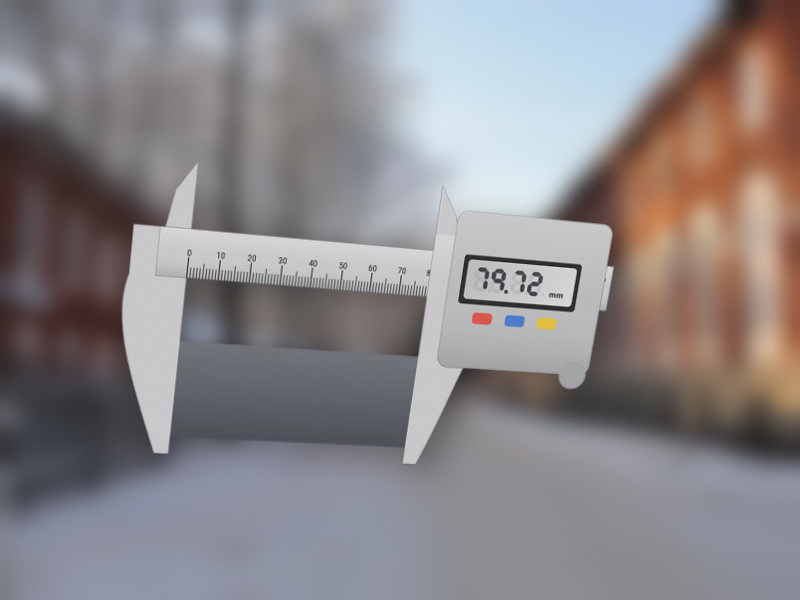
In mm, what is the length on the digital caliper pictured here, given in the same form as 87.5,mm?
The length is 79.72,mm
